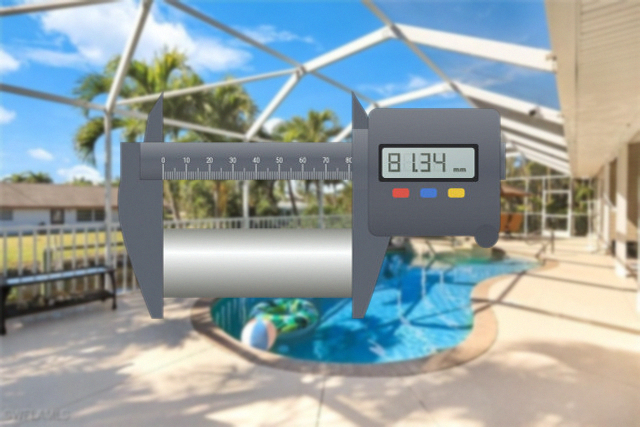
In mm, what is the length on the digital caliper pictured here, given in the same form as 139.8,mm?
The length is 81.34,mm
